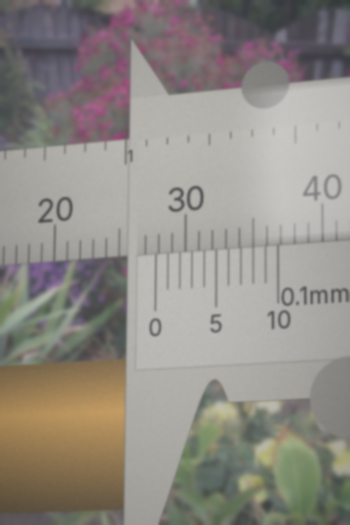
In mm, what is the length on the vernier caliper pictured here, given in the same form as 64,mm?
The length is 27.8,mm
